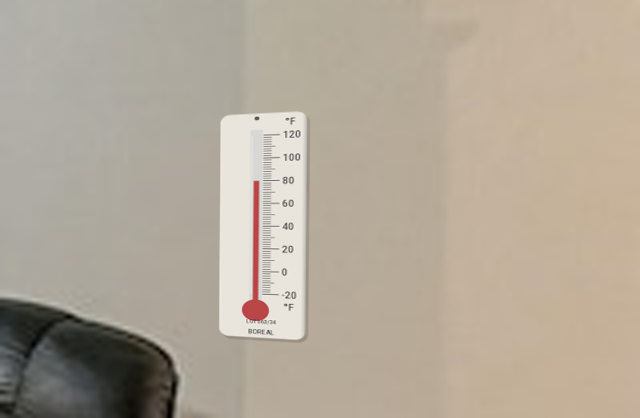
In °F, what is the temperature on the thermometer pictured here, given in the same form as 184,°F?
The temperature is 80,°F
